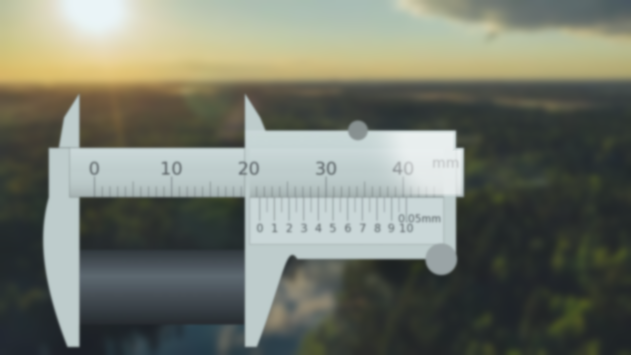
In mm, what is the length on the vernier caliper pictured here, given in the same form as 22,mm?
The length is 21.4,mm
